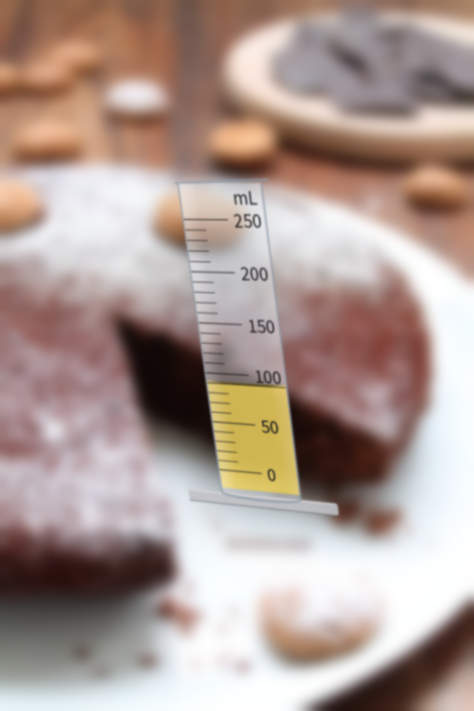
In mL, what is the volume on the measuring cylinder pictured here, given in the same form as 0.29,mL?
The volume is 90,mL
